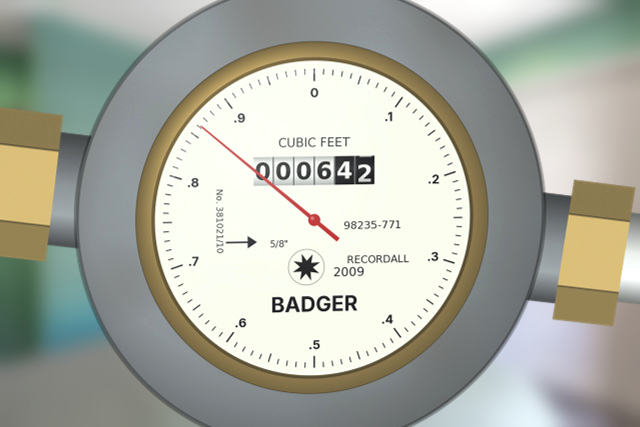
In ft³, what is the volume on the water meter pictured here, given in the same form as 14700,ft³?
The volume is 641.86,ft³
